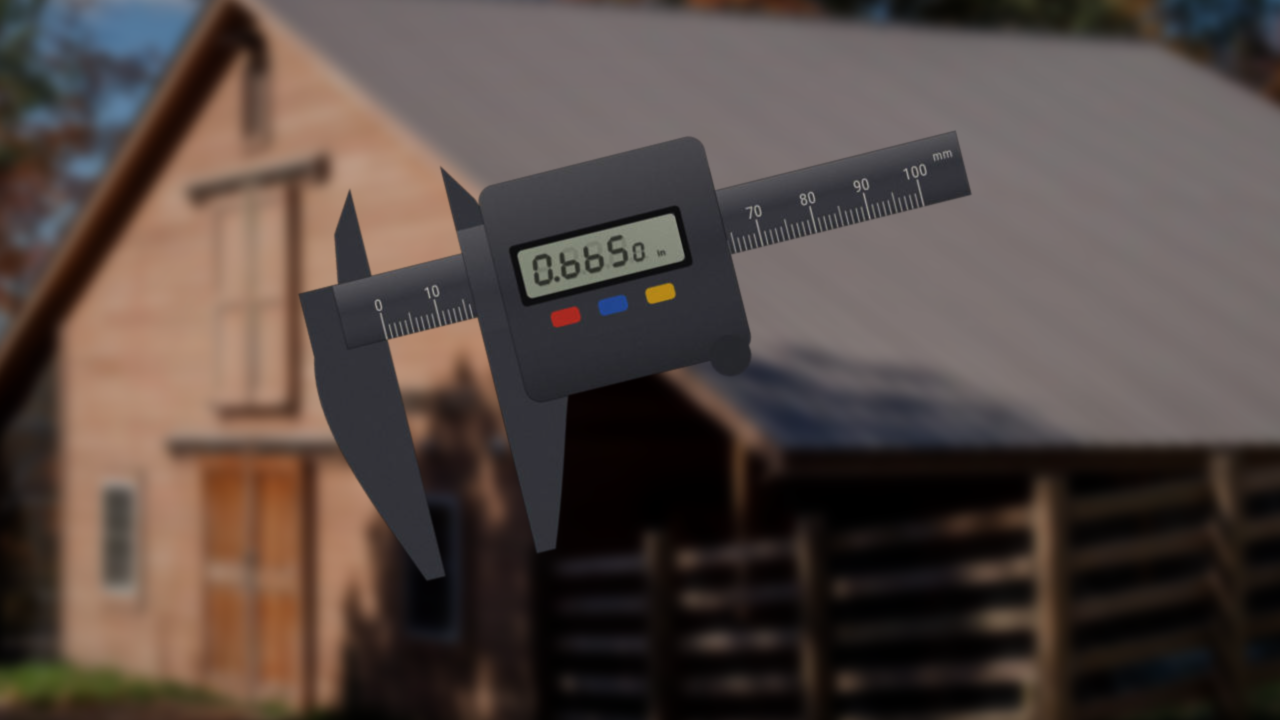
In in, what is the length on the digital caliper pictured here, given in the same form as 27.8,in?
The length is 0.6650,in
